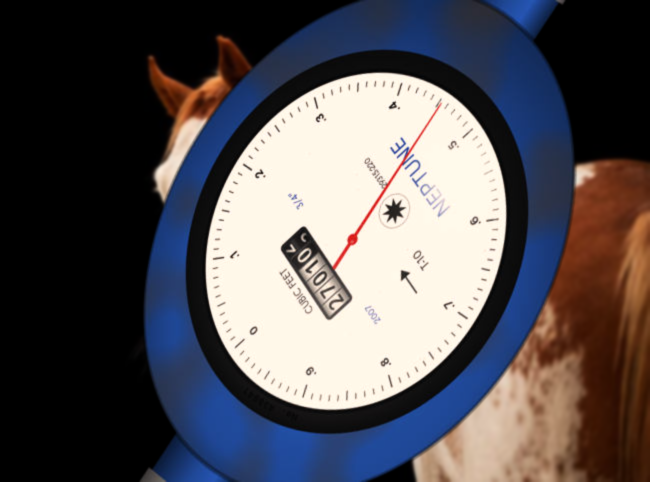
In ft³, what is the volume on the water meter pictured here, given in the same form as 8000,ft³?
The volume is 270102.45,ft³
